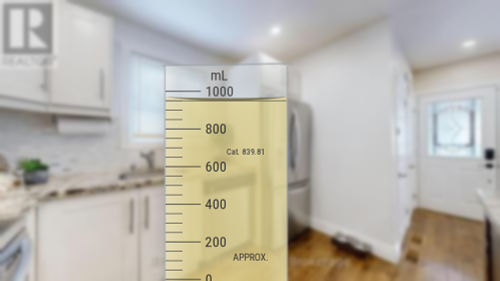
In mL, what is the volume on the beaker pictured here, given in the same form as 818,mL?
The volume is 950,mL
